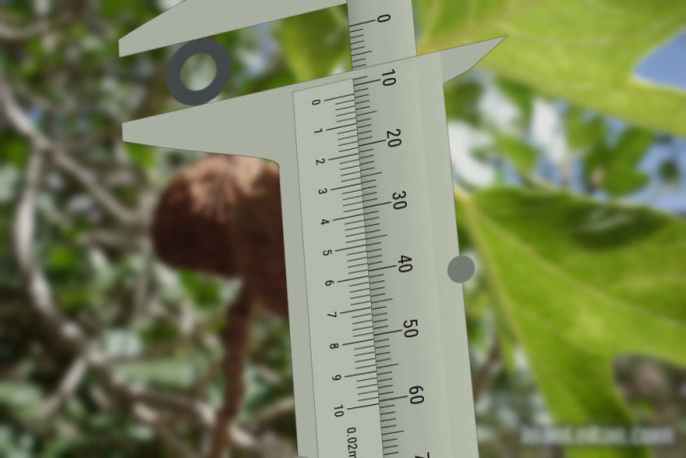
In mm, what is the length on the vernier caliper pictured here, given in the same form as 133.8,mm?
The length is 11.4,mm
